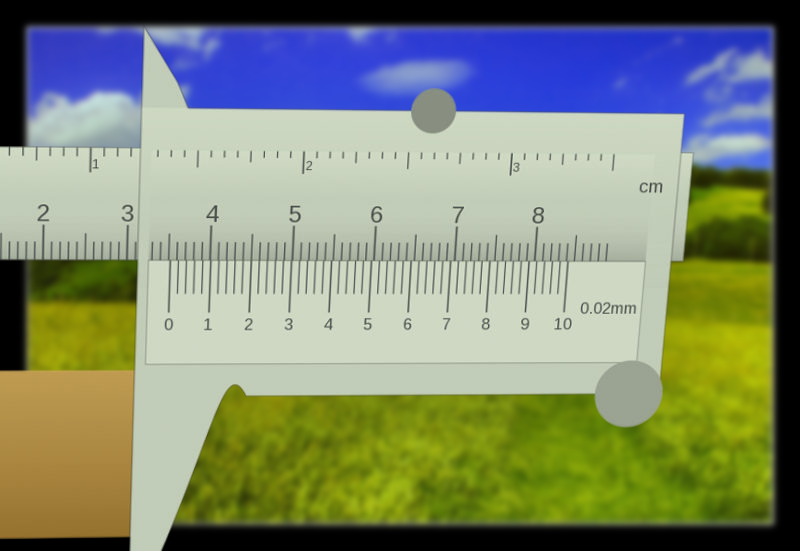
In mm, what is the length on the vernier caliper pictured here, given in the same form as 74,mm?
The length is 35.2,mm
